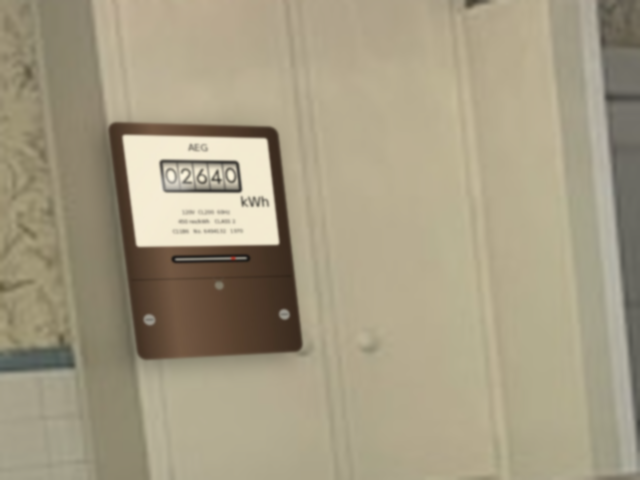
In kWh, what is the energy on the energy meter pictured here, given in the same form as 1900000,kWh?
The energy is 2640,kWh
